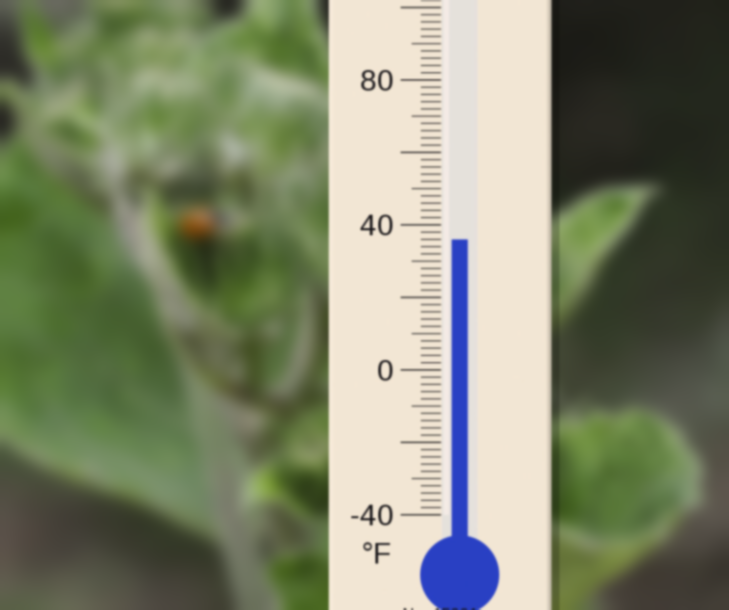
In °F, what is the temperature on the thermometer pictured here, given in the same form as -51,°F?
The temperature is 36,°F
